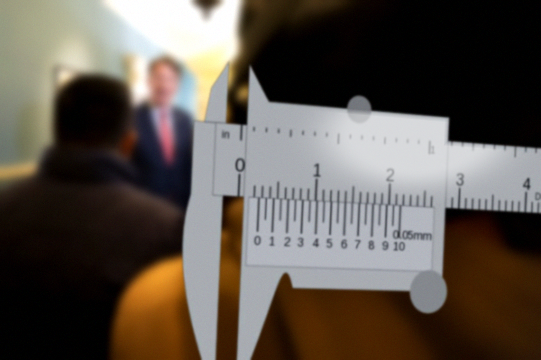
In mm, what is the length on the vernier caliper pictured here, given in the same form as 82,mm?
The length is 2.6,mm
